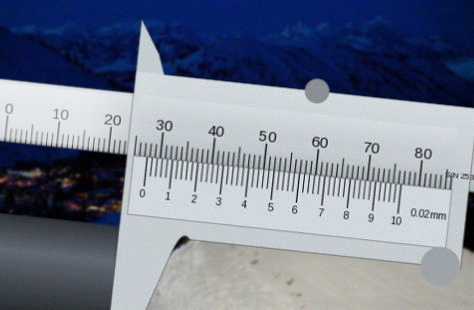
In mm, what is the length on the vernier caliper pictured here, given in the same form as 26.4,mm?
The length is 27.5,mm
